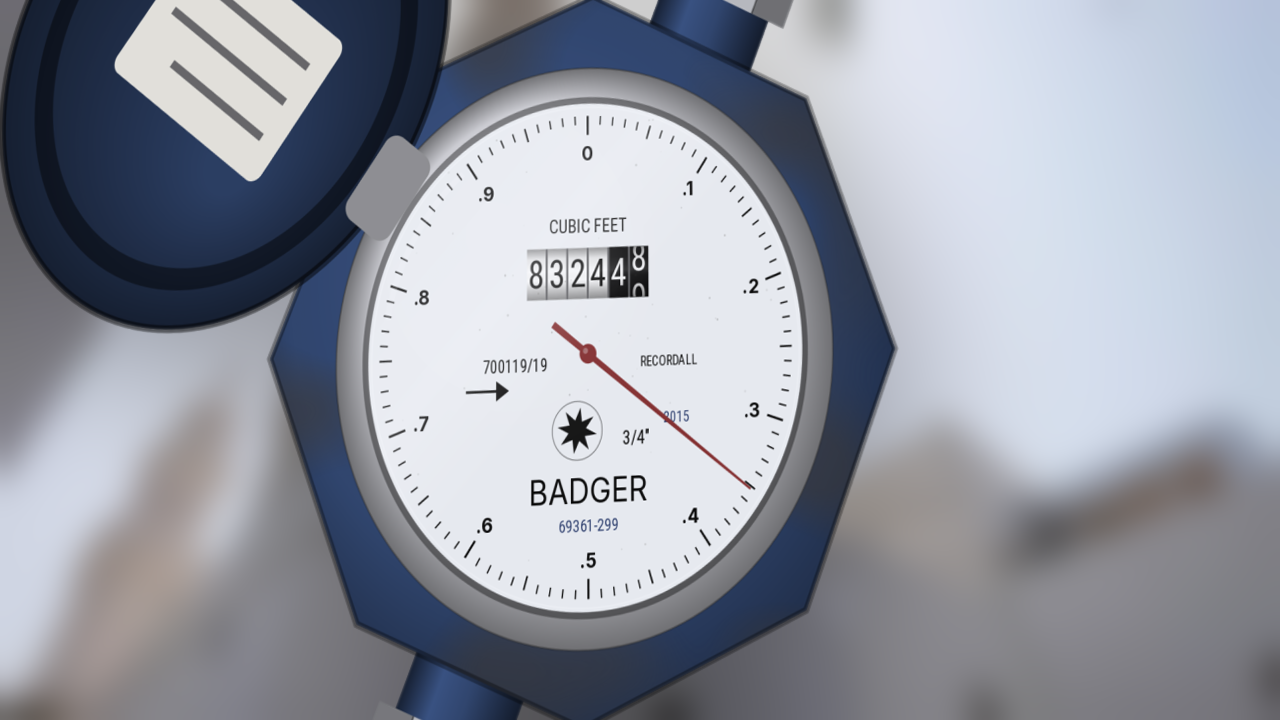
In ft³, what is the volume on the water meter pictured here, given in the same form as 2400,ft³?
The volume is 832448.35,ft³
